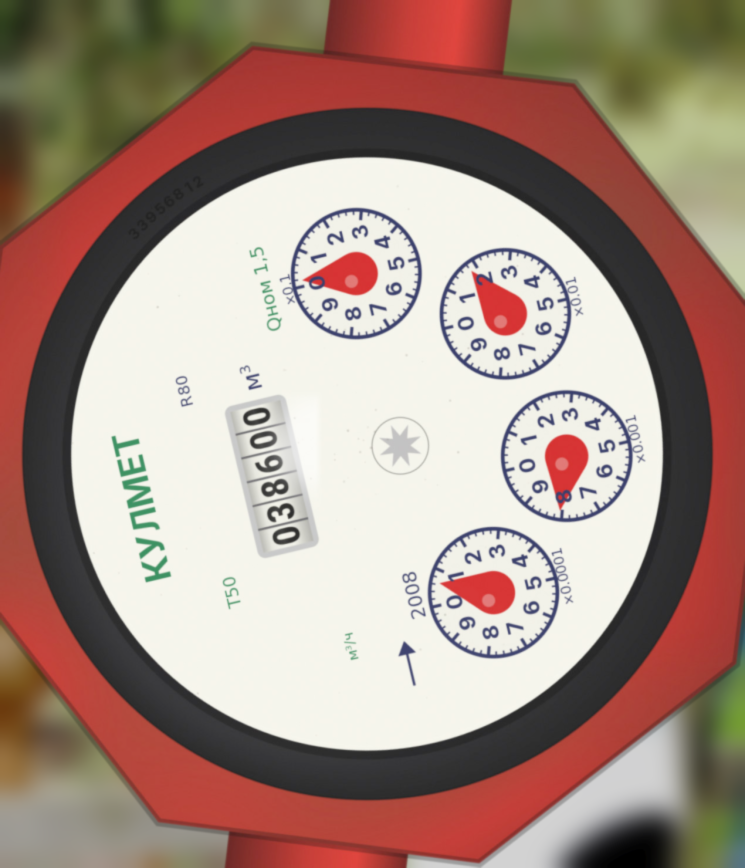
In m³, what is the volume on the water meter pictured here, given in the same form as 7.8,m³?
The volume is 38600.0180,m³
